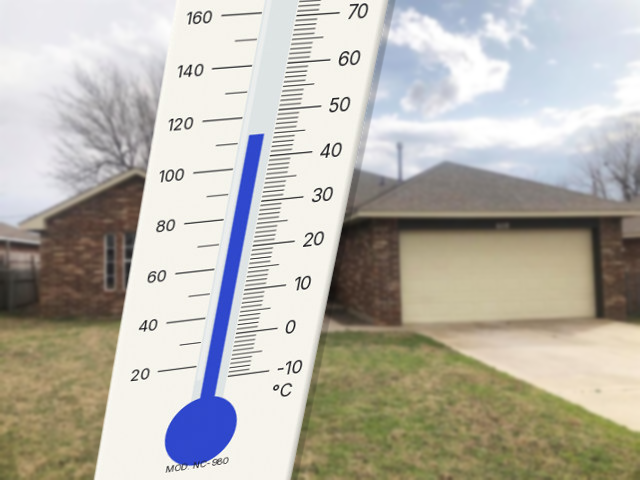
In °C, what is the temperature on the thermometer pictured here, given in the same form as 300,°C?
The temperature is 45,°C
